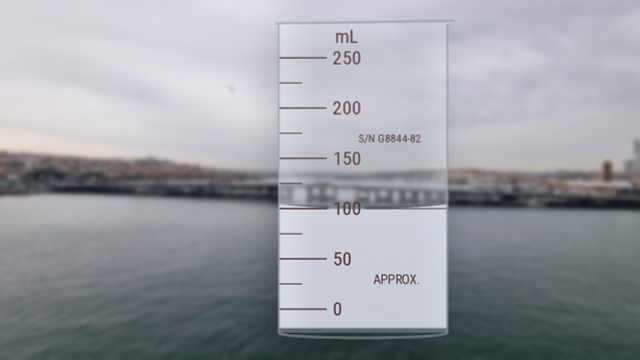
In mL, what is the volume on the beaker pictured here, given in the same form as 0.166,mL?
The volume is 100,mL
